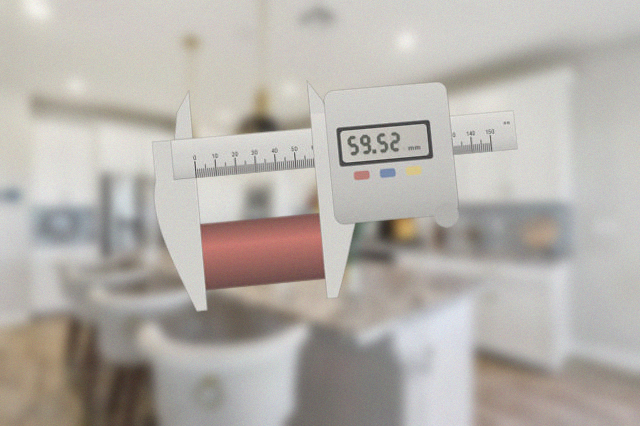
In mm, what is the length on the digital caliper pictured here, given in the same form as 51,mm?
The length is 59.52,mm
